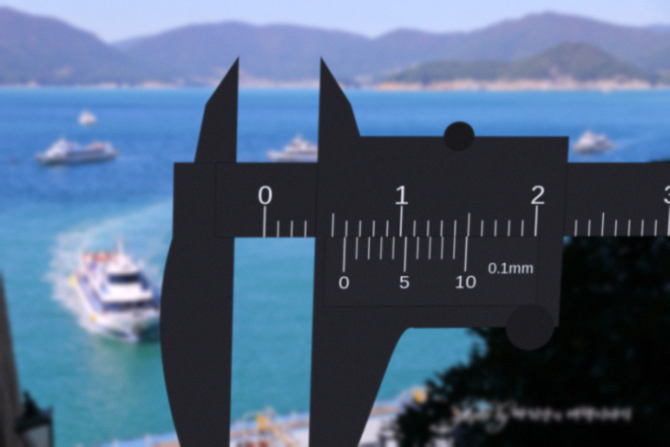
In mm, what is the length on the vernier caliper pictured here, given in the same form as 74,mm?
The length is 5.9,mm
